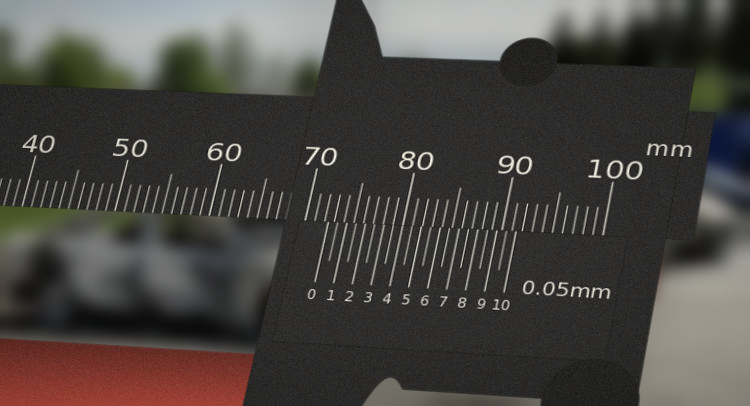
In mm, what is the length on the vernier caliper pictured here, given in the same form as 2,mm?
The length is 72.4,mm
